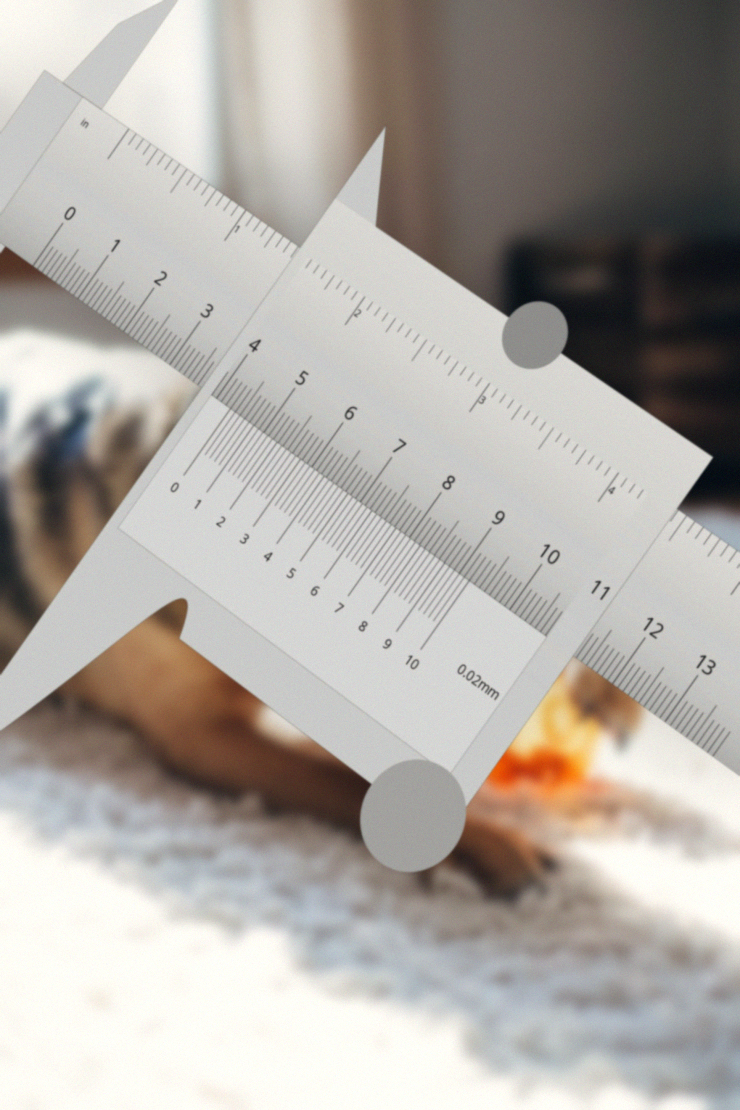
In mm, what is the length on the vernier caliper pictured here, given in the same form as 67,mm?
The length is 43.0,mm
